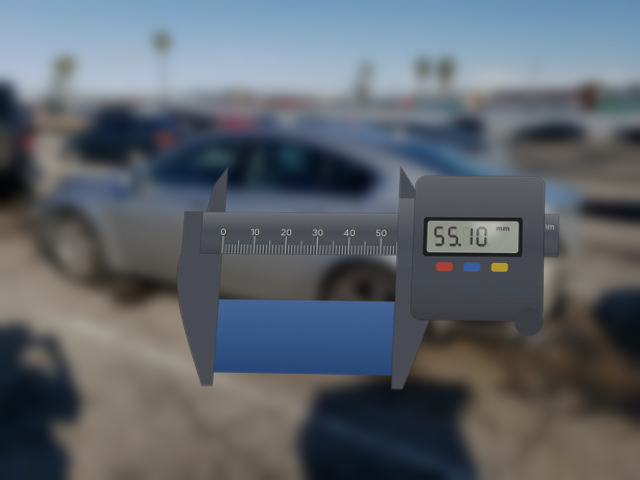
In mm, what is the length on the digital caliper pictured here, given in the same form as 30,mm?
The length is 55.10,mm
